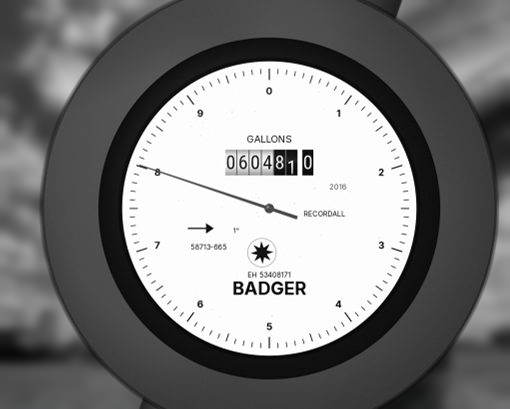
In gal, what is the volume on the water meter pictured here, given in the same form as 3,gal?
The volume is 604808.0,gal
